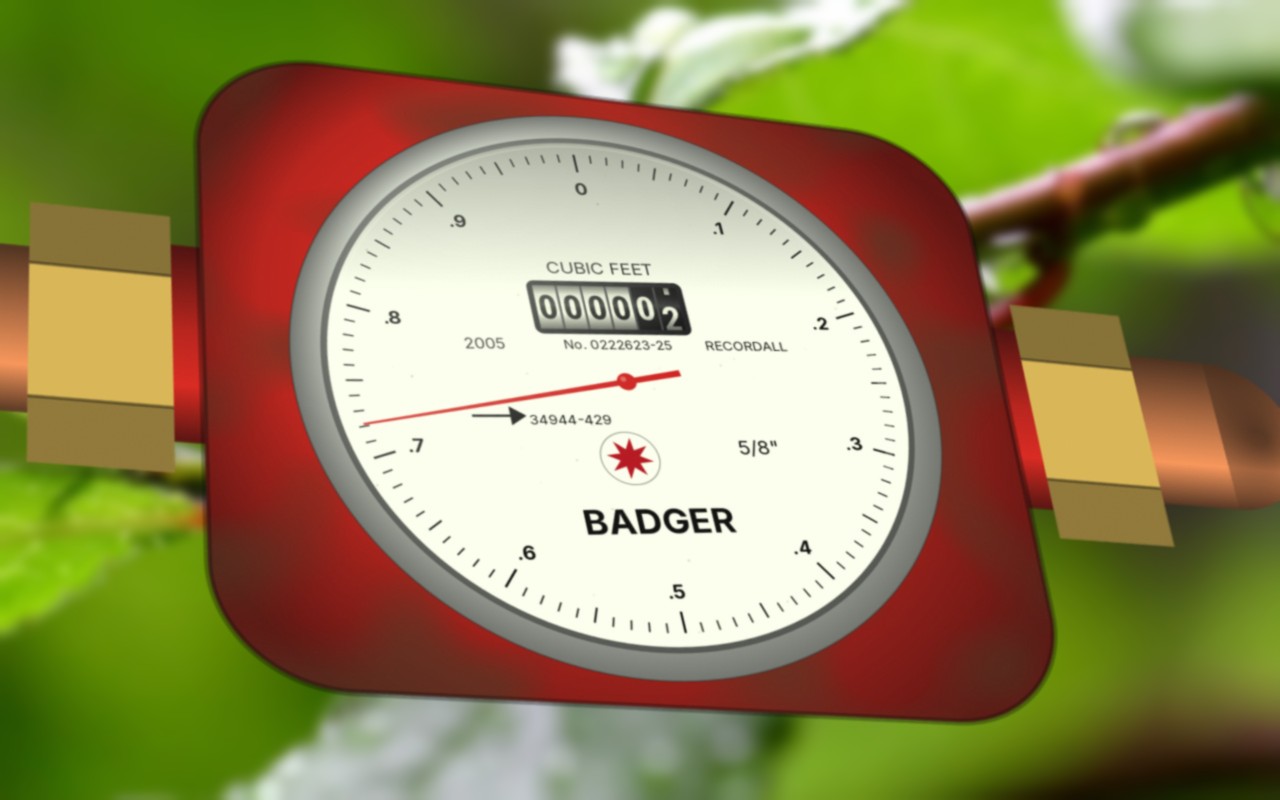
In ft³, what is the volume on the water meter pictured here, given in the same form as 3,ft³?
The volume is 1.72,ft³
